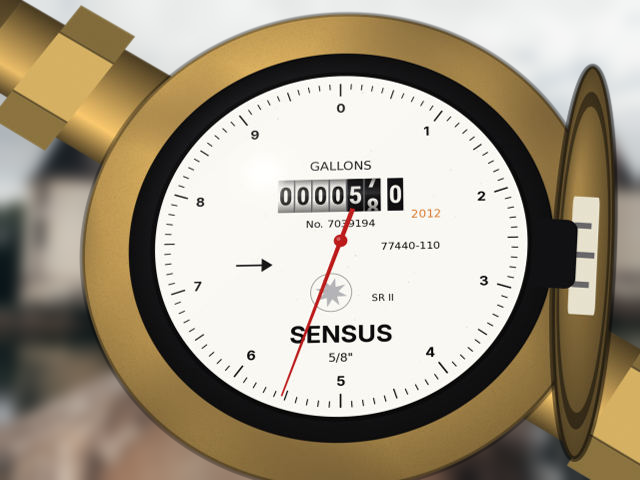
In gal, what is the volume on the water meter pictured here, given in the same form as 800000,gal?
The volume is 575.5,gal
